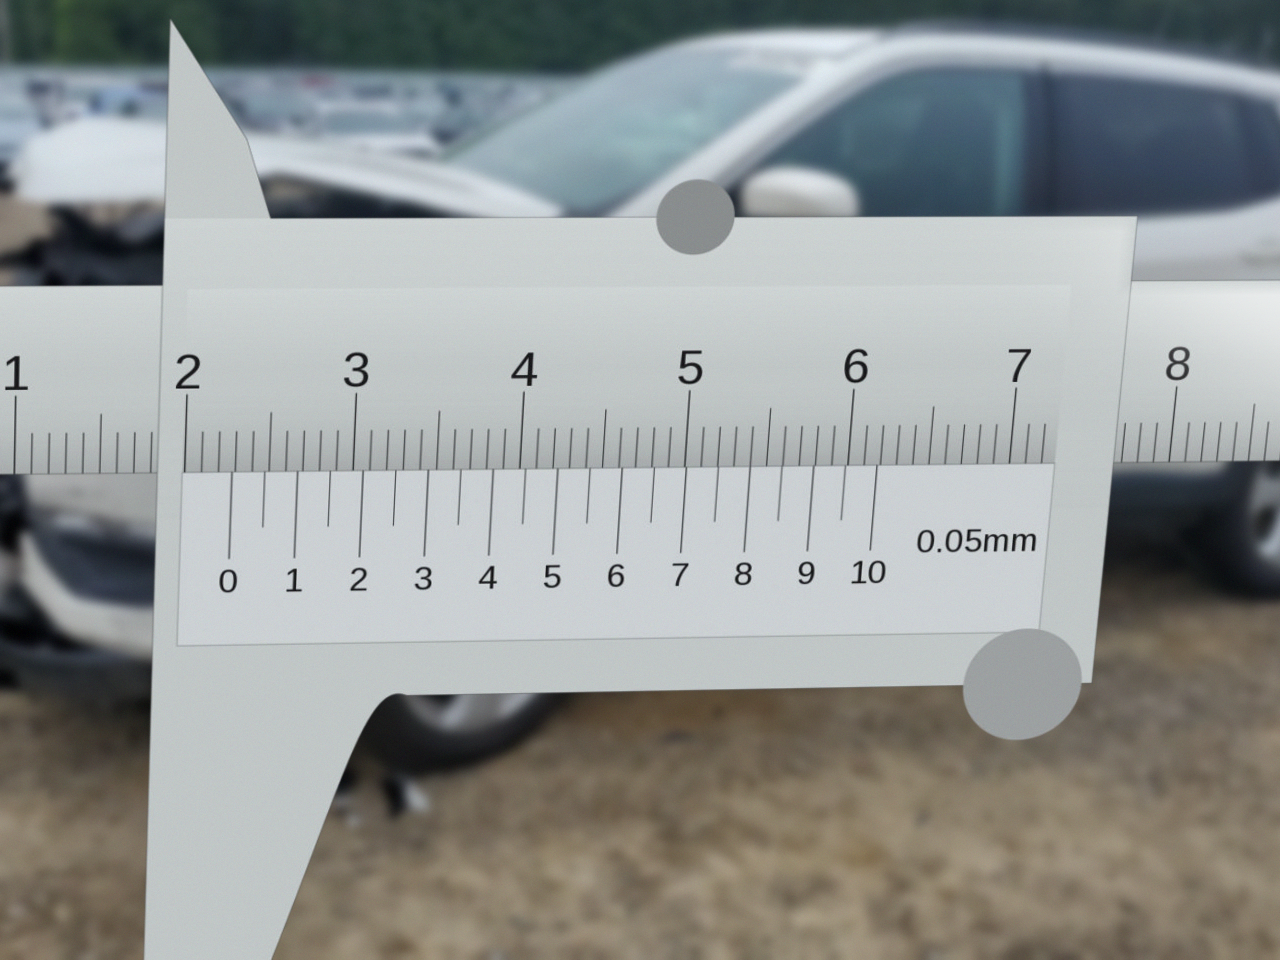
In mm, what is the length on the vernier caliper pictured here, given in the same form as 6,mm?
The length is 22.8,mm
